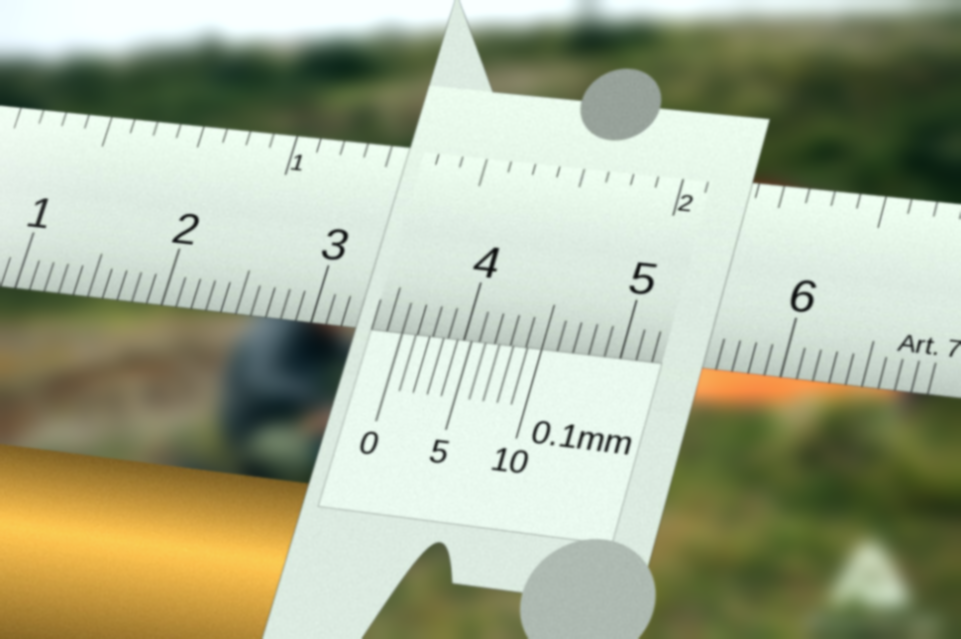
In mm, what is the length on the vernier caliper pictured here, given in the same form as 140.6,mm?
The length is 36.0,mm
